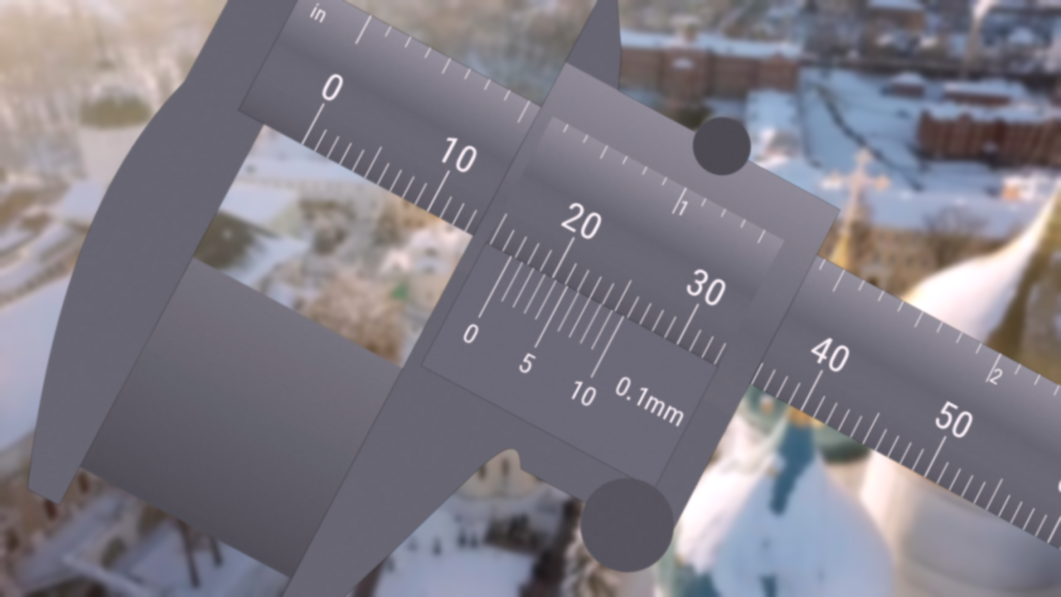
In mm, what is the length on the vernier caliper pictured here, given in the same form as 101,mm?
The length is 16.7,mm
